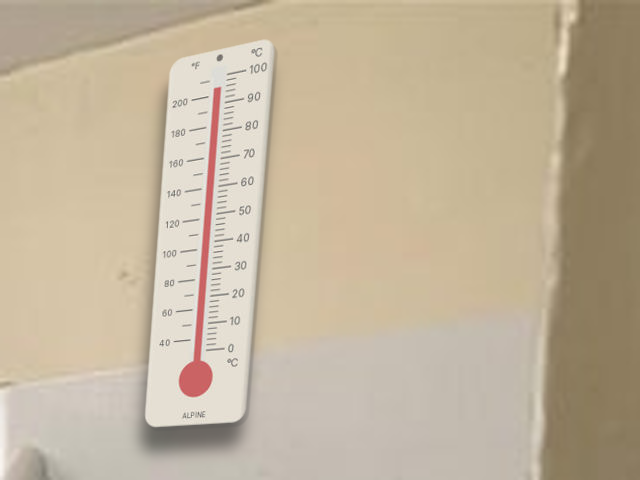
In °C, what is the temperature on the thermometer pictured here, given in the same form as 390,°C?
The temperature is 96,°C
